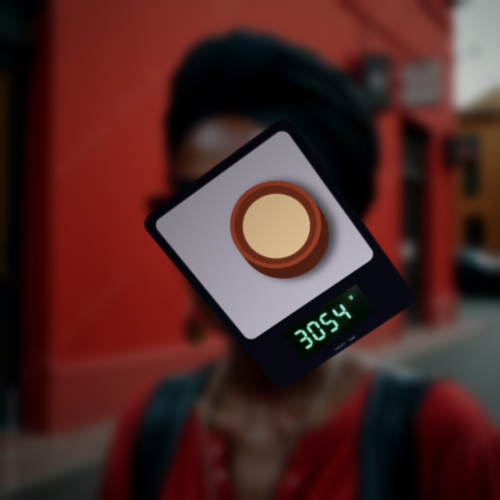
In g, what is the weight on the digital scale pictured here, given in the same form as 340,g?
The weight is 3054,g
